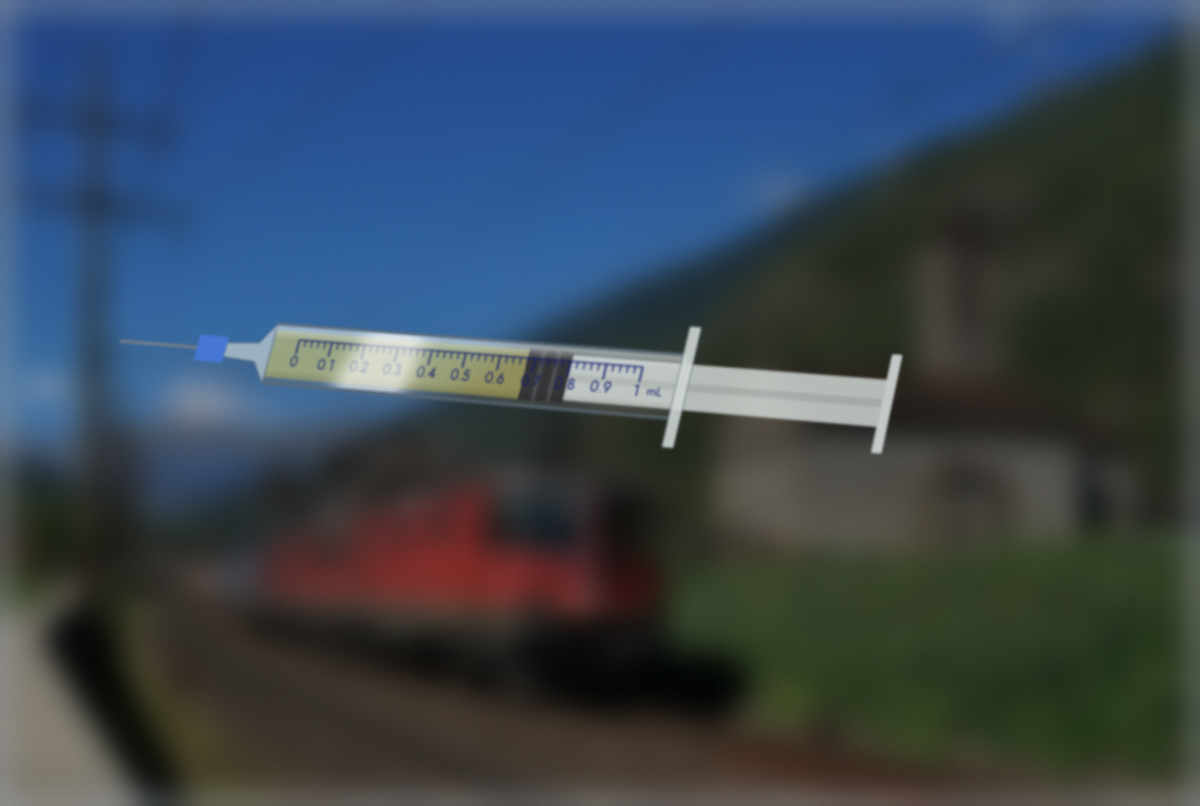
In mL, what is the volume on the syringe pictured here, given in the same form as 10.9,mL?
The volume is 0.68,mL
